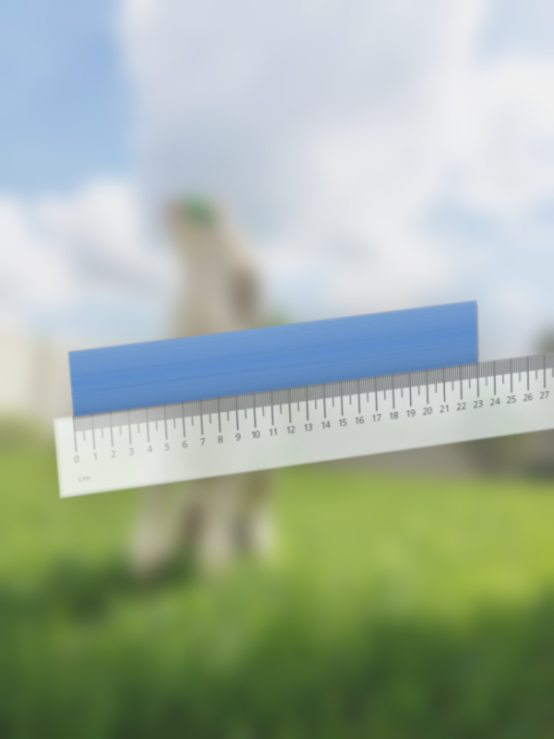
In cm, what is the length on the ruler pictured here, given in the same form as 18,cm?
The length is 23,cm
